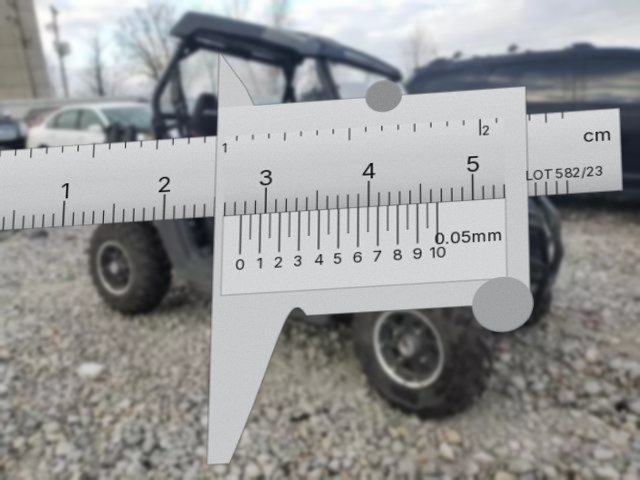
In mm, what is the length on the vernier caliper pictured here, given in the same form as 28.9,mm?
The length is 27.6,mm
